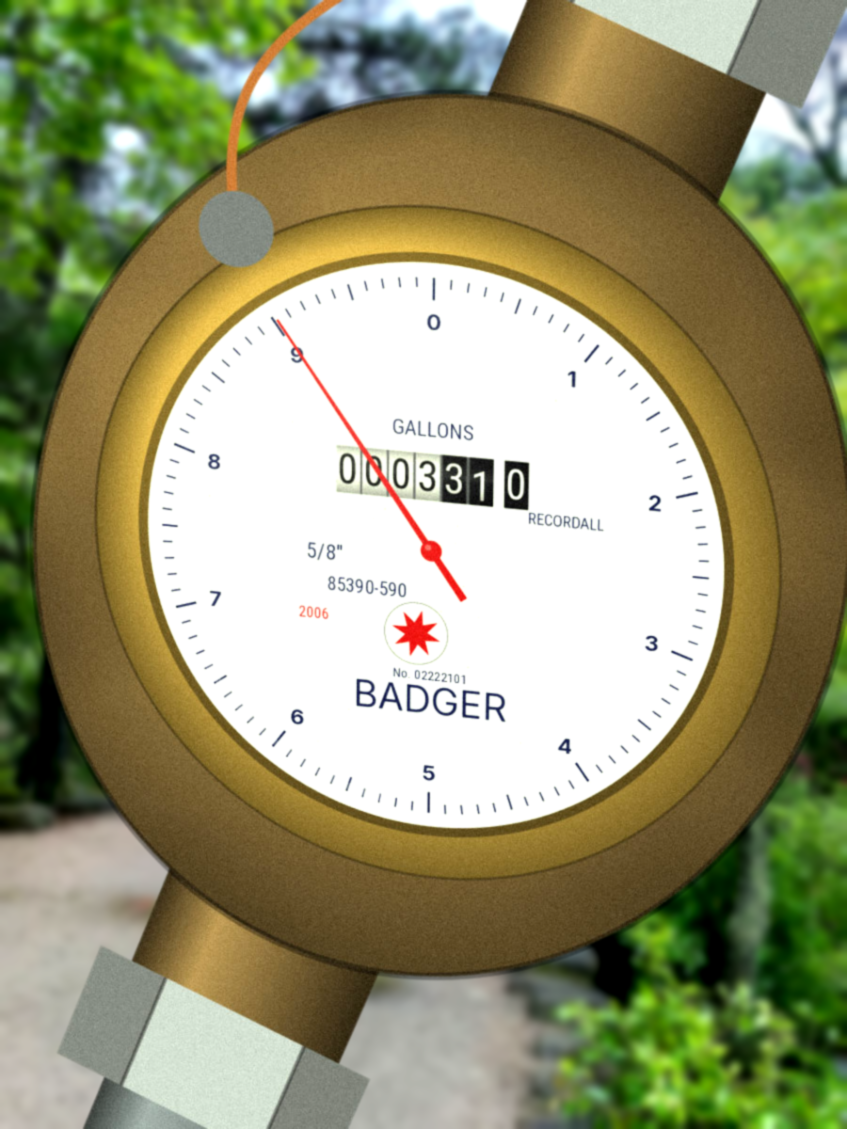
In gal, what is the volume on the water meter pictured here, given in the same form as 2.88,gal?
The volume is 3309.0,gal
